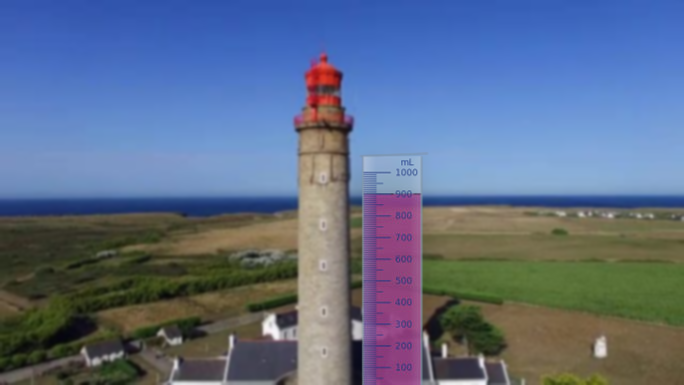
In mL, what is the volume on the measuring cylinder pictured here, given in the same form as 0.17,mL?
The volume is 900,mL
